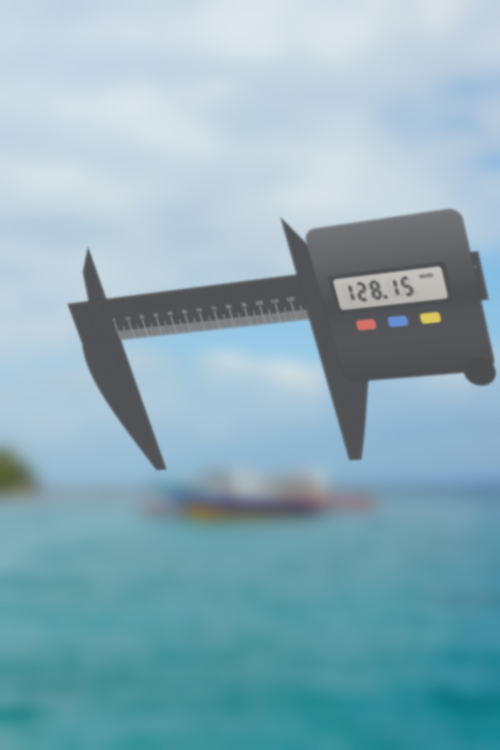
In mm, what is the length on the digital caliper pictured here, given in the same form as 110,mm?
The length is 128.15,mm
